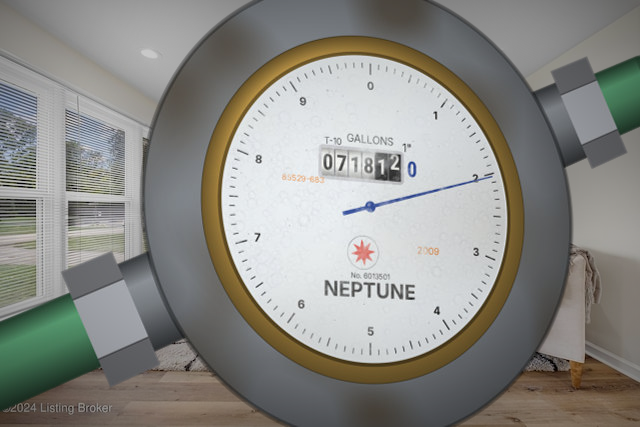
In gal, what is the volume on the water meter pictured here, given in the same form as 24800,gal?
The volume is 718122.0,gal
